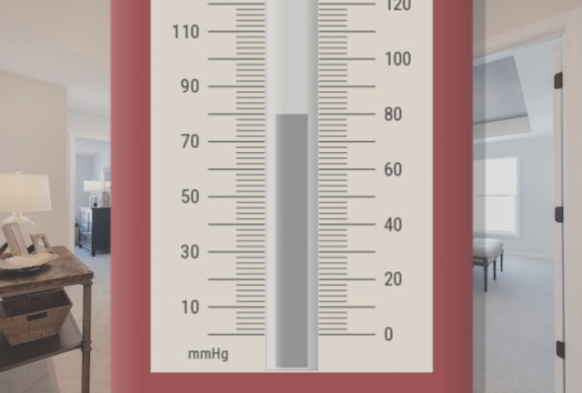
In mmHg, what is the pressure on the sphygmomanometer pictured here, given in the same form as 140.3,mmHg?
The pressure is 80,mmHg
